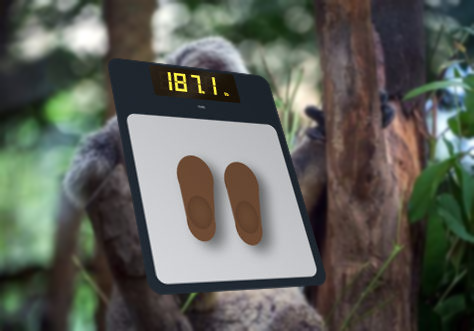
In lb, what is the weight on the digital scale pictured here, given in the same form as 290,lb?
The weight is 187.1,lb
